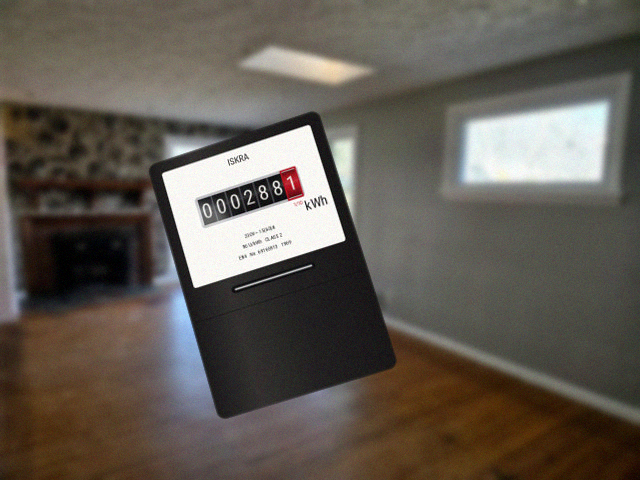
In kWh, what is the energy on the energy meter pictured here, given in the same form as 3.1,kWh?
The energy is 288.1,kWh
